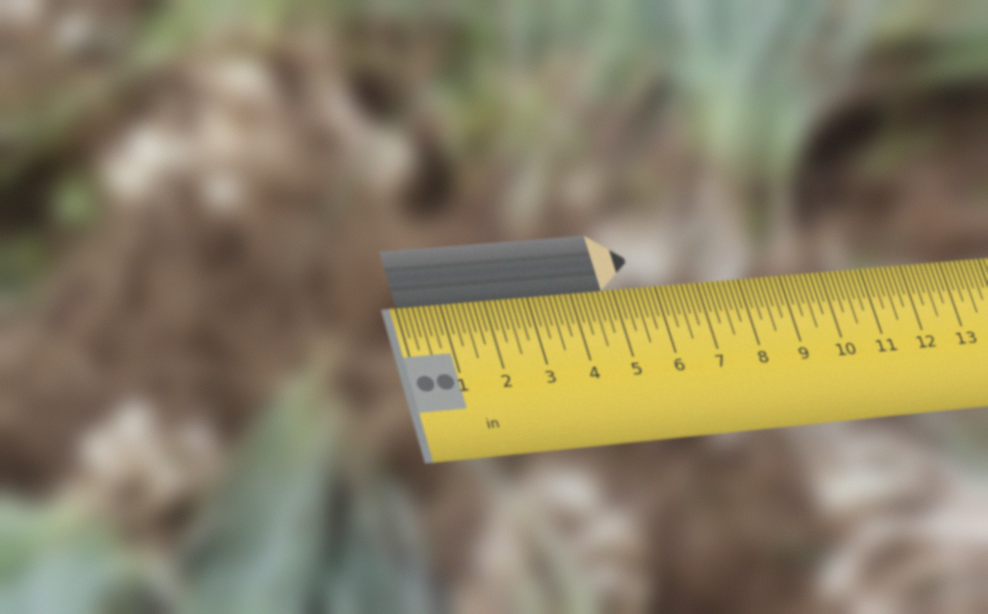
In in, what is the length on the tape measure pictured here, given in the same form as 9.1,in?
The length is 5.5,in
